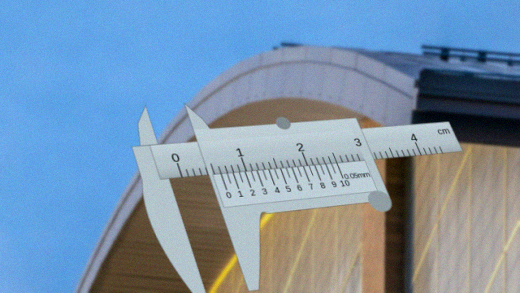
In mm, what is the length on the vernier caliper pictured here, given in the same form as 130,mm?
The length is 6.0,mm
